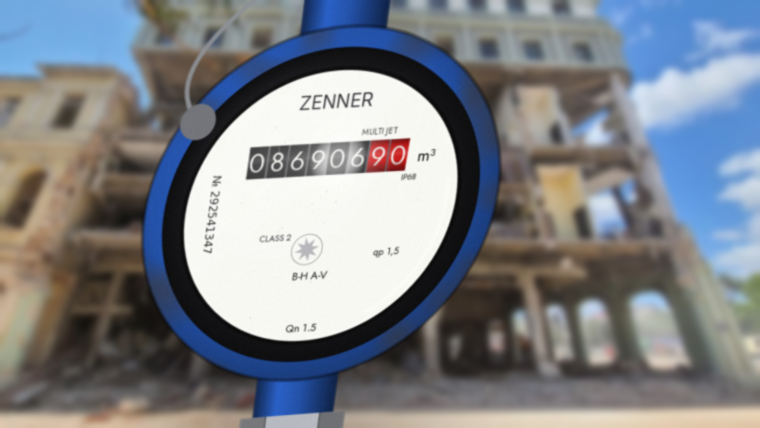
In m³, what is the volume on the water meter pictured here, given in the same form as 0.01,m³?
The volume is 86906.90,m³
